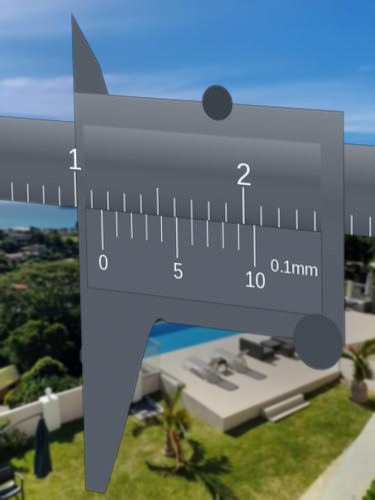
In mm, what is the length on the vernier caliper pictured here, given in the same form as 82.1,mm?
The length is 11.6,mm
